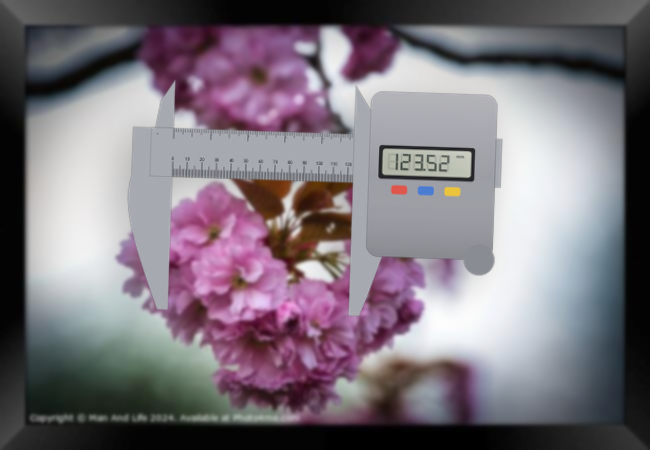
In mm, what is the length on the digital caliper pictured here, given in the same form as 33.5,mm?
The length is 123.52,mm
